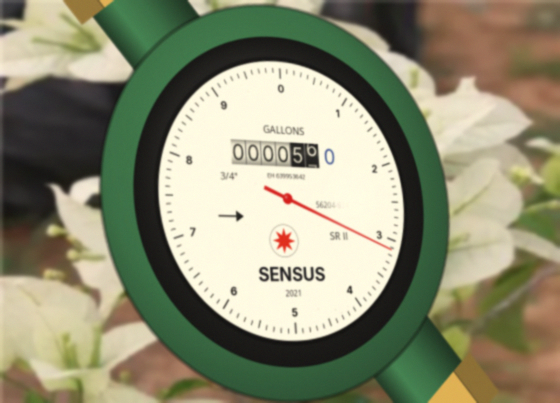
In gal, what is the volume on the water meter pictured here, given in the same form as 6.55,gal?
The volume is 563.1,gal
